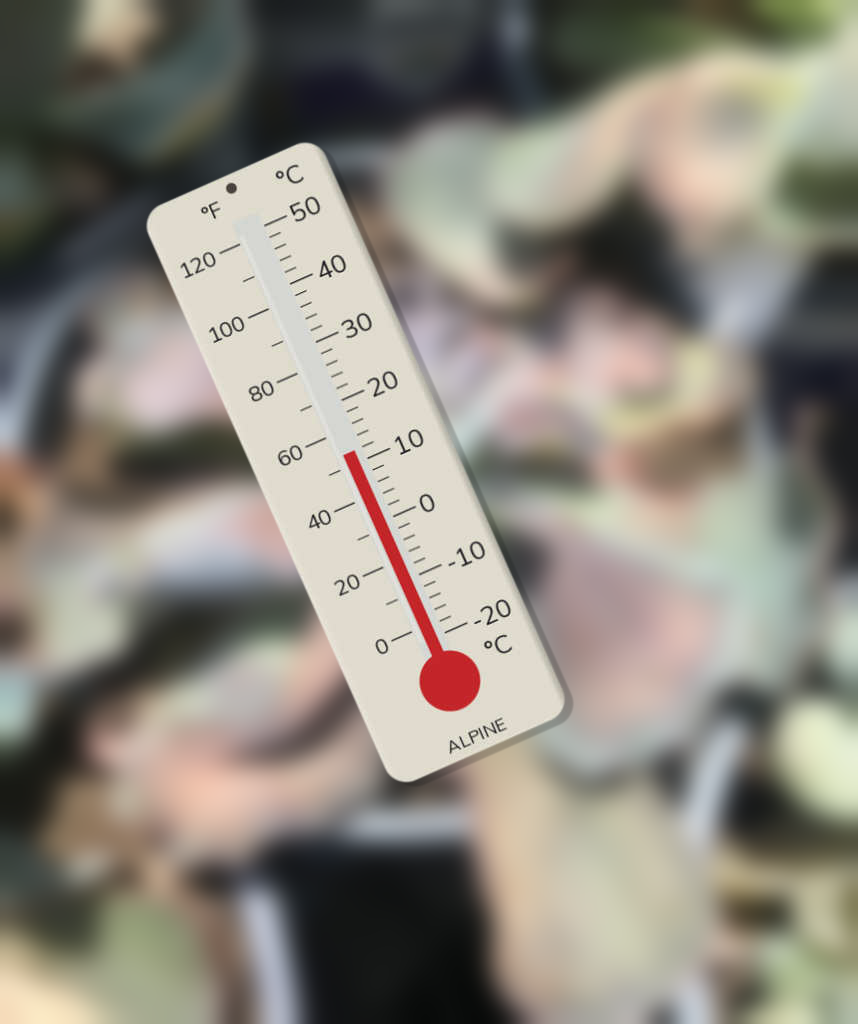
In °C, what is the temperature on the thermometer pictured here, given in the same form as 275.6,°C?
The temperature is 12,°C
